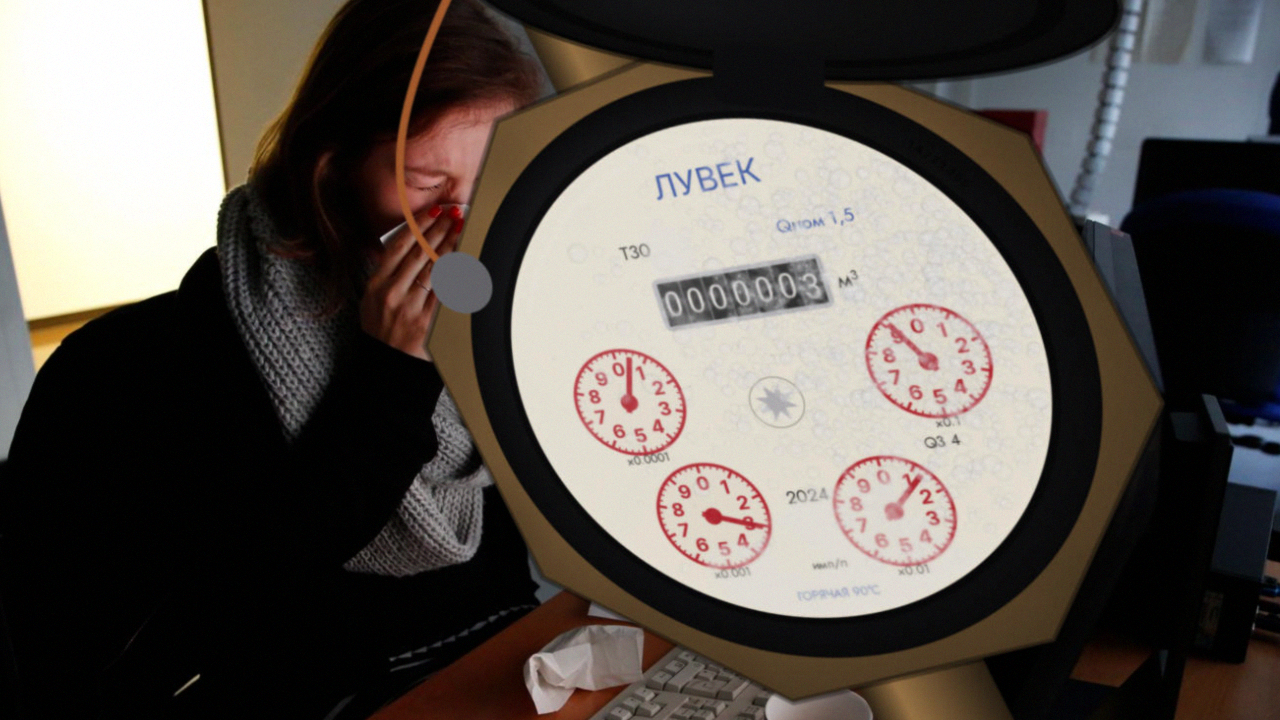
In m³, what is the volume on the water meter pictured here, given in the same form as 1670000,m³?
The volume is 2.9130,m³
